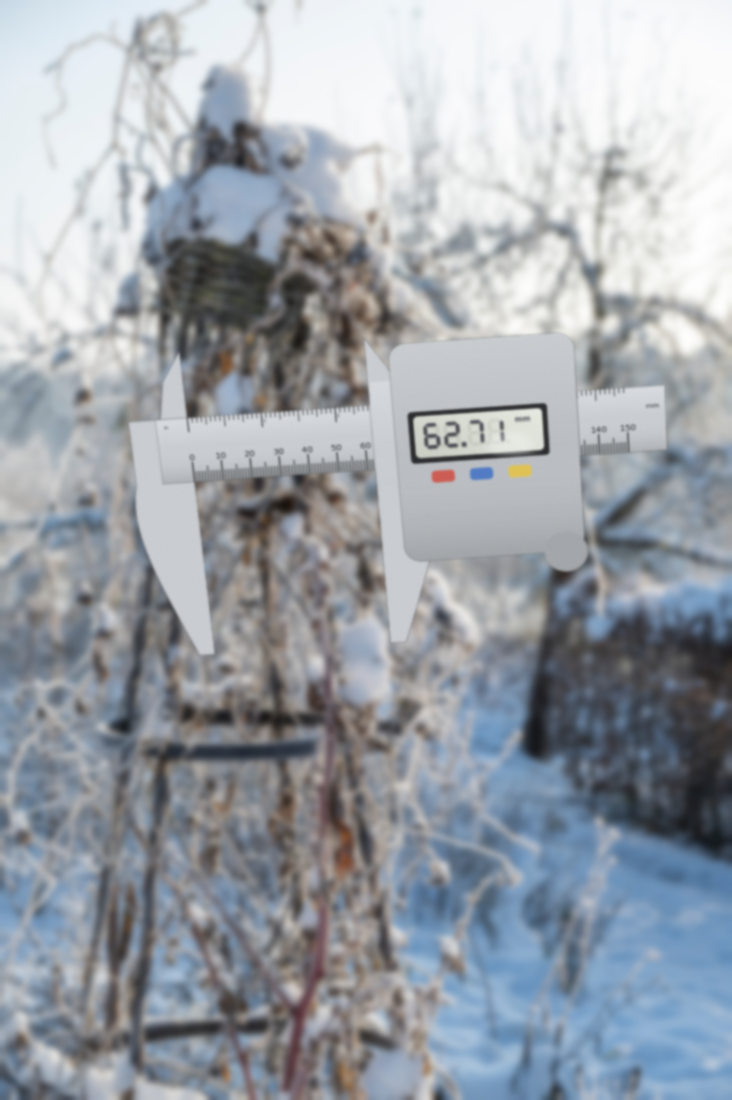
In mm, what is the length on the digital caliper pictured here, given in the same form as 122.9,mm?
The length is 62.71,mm
